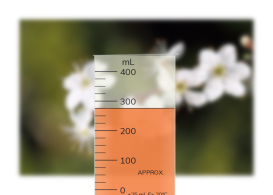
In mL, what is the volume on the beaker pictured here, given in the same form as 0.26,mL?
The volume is 275,mL
